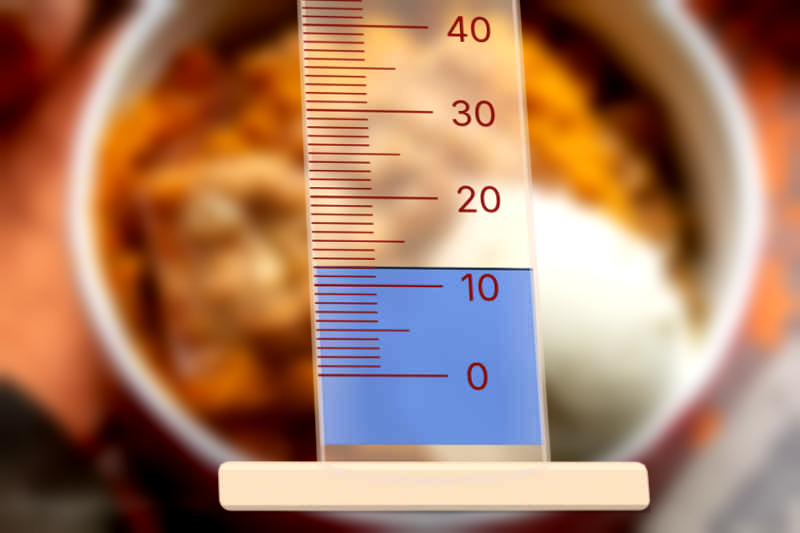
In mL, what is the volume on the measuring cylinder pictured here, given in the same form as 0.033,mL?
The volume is 12,mL
